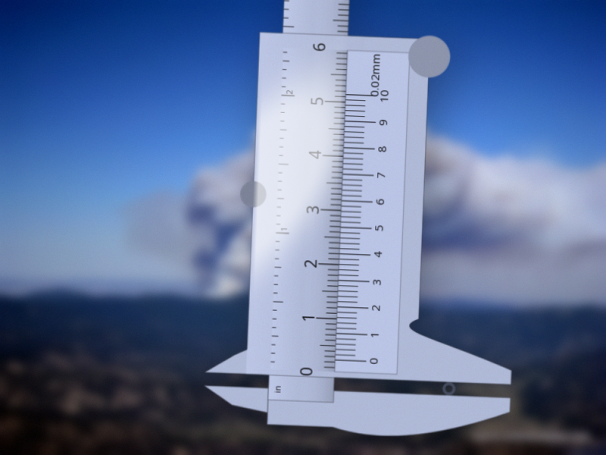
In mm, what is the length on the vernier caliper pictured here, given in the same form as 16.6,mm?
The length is 2.4,mm
